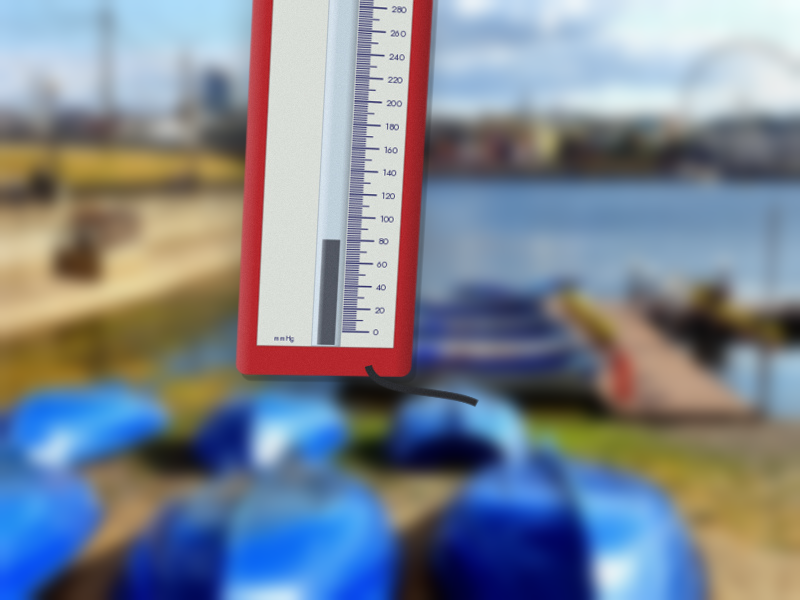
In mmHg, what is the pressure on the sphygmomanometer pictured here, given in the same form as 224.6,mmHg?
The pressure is 80,mmHg
